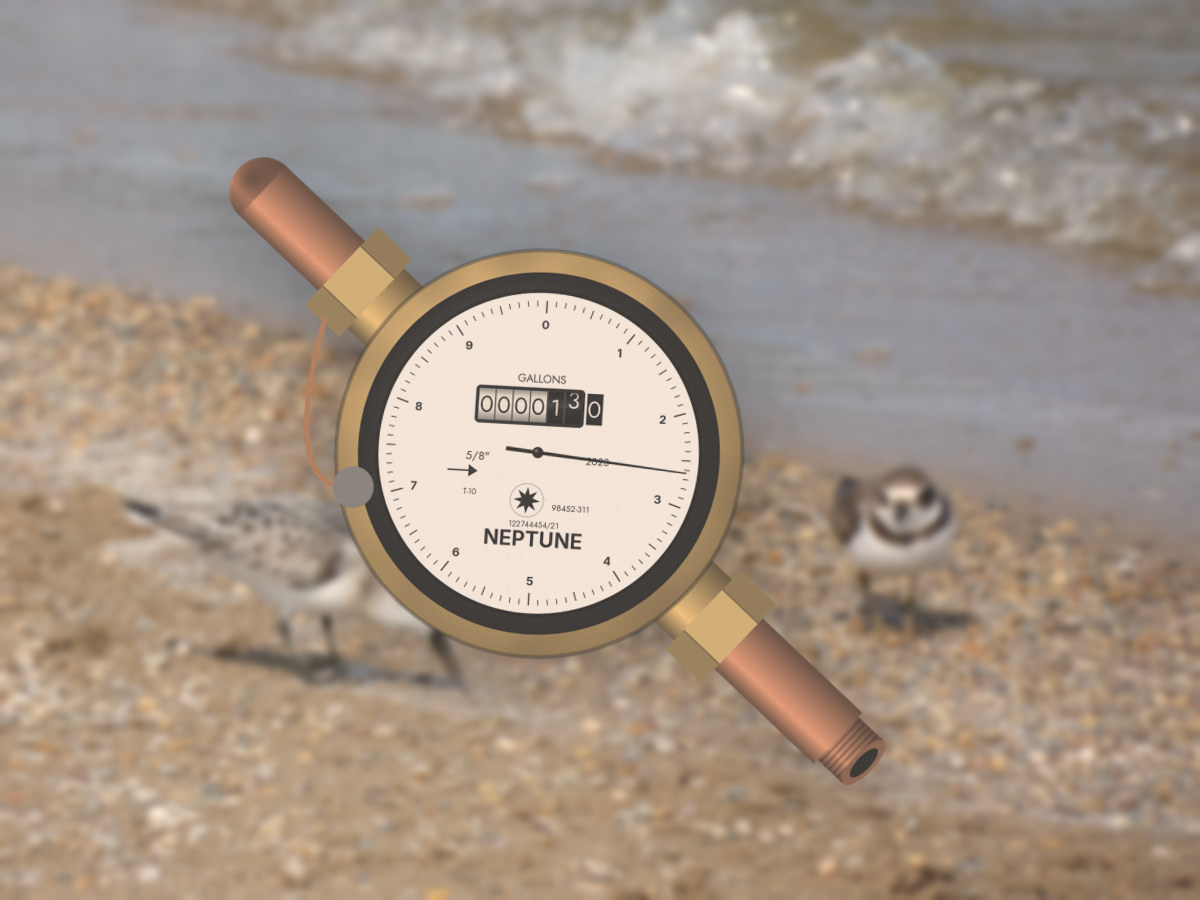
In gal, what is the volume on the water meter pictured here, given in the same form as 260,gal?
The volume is 132.6,gal
